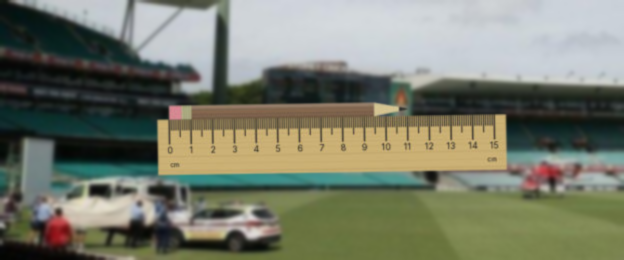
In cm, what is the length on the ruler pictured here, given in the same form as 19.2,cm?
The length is 11,cm
